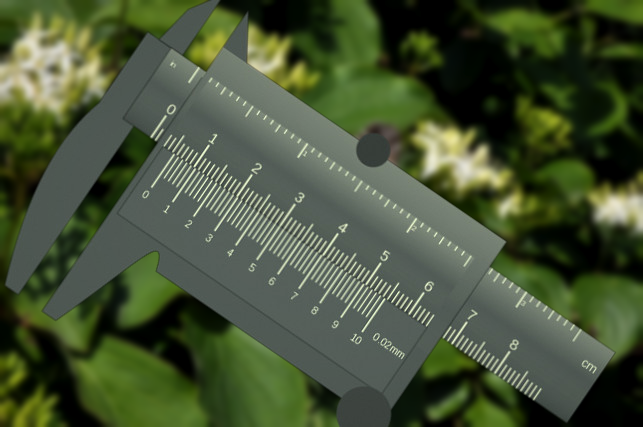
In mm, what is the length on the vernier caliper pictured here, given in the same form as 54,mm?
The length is 5.5,mm
